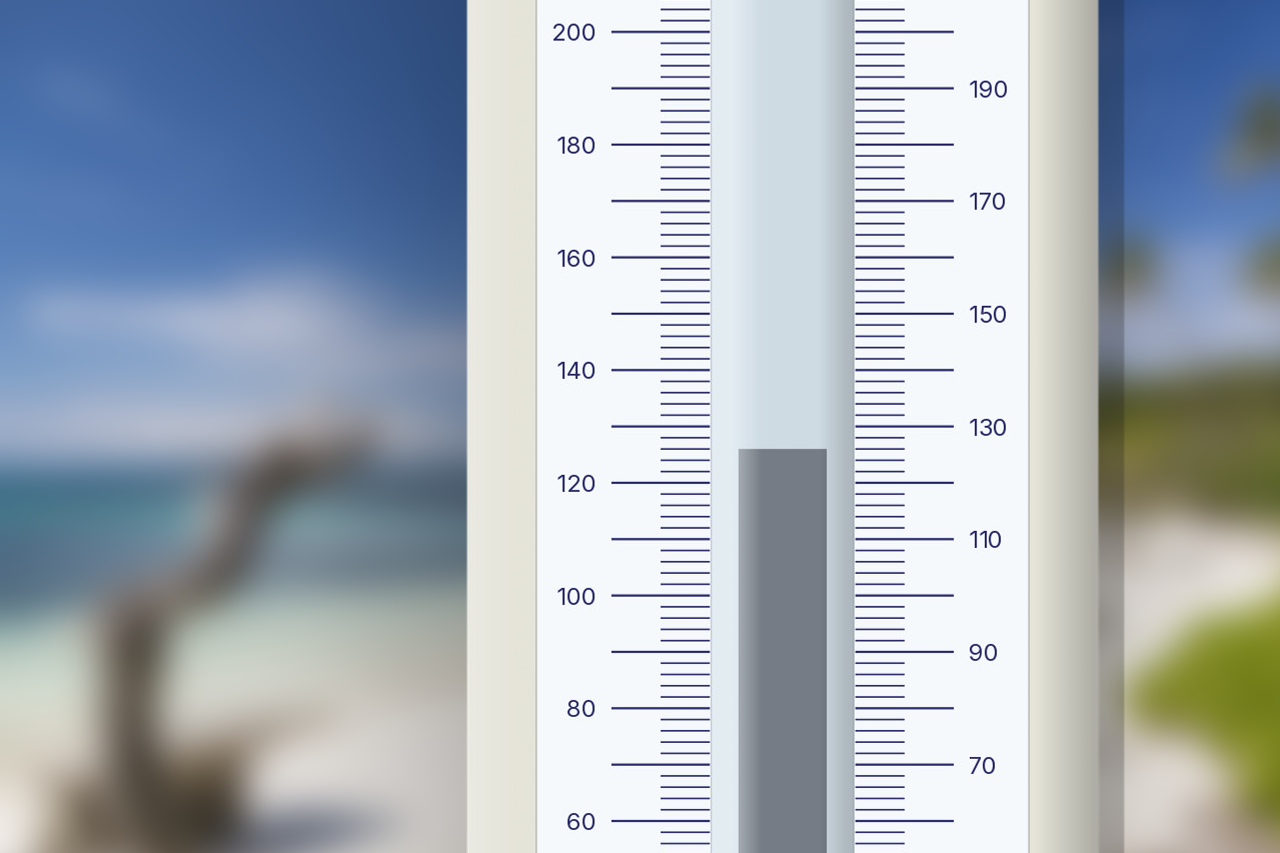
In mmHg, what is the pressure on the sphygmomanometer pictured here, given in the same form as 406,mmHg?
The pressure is 126,mmHg
